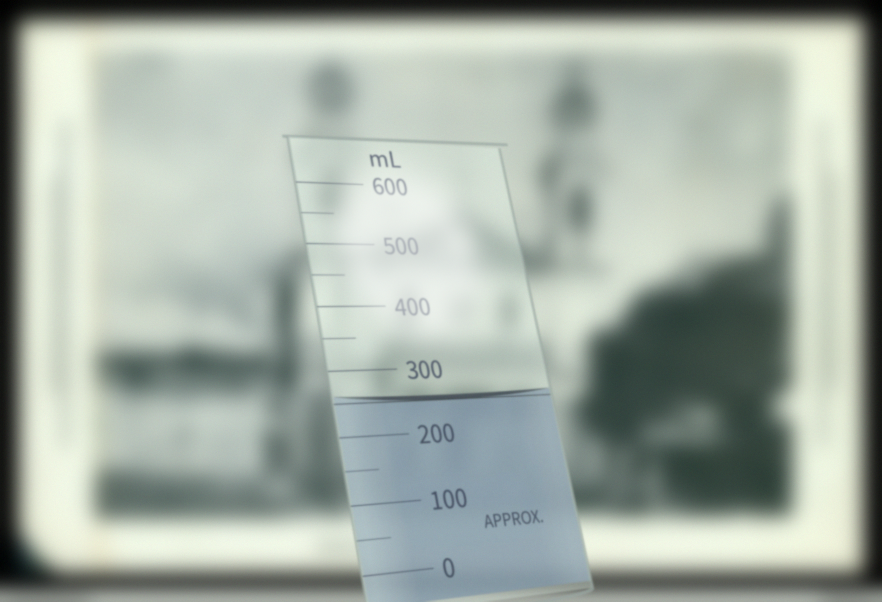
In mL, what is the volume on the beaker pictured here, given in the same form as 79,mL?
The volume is 250,mL
